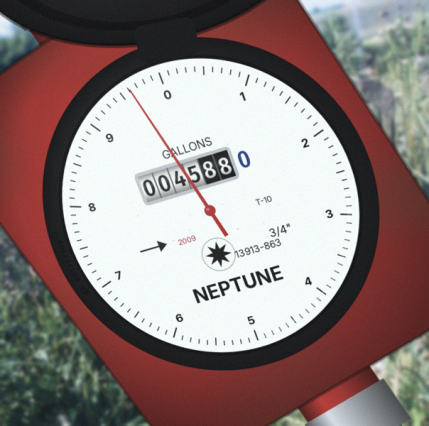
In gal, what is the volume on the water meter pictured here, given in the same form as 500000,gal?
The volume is 45879.6,gal
